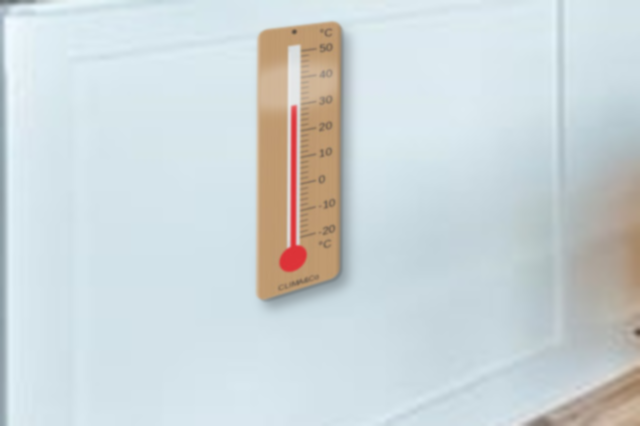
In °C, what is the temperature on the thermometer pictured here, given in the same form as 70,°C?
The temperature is 30,°C
